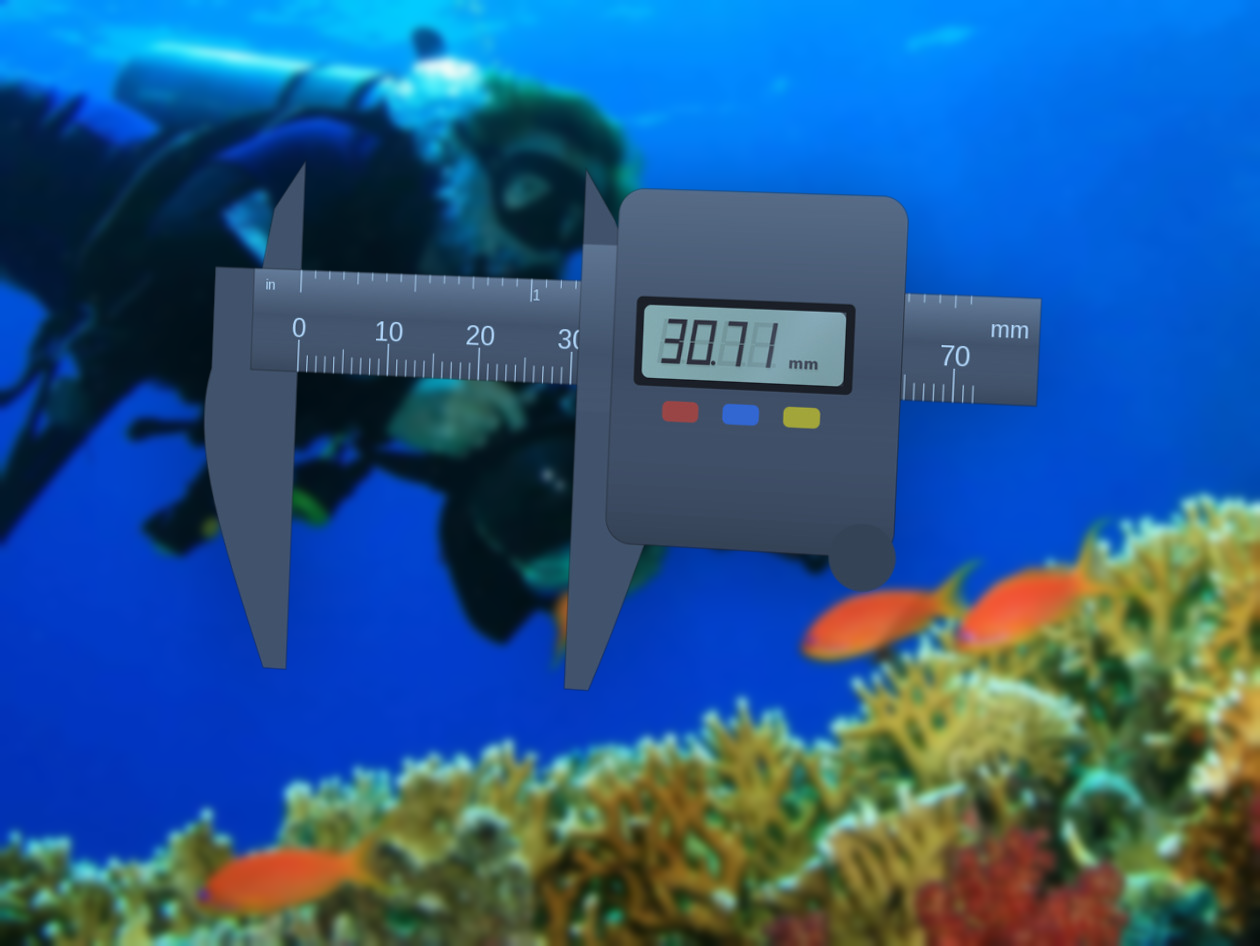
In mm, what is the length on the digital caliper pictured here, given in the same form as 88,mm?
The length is 30.71,mm
